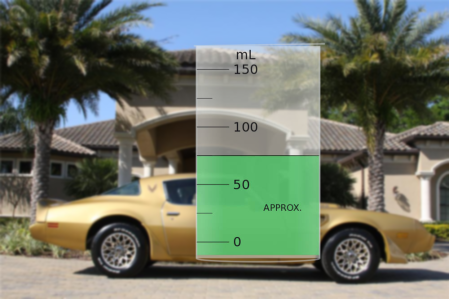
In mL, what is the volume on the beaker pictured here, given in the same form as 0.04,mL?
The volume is 75,mL
